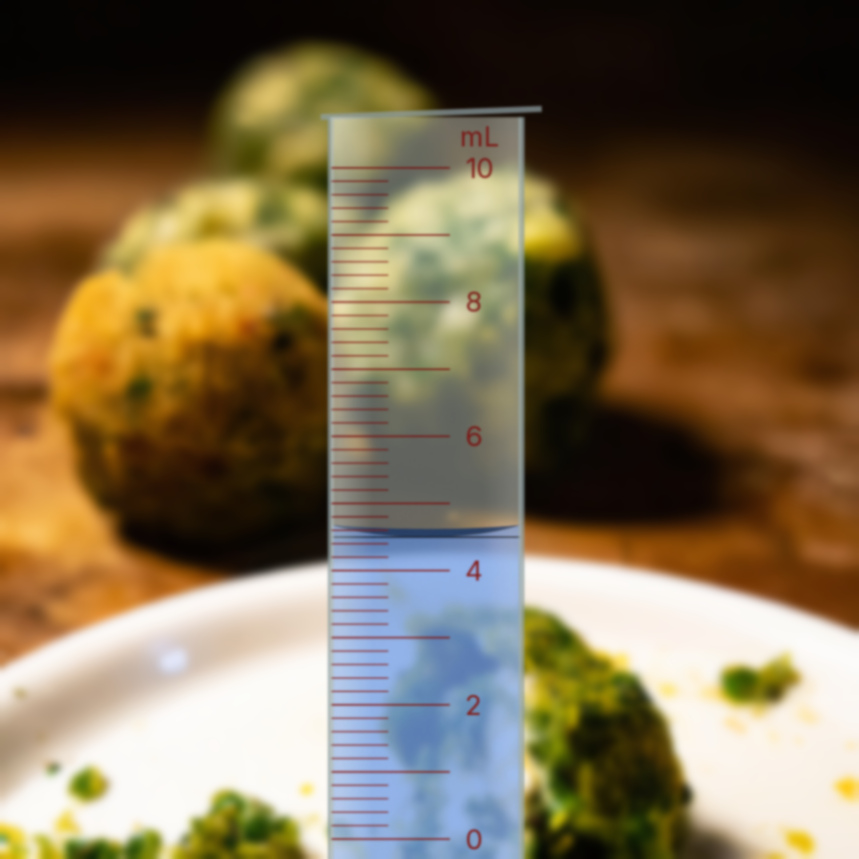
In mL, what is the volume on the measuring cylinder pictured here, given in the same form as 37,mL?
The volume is 4.5,mL
